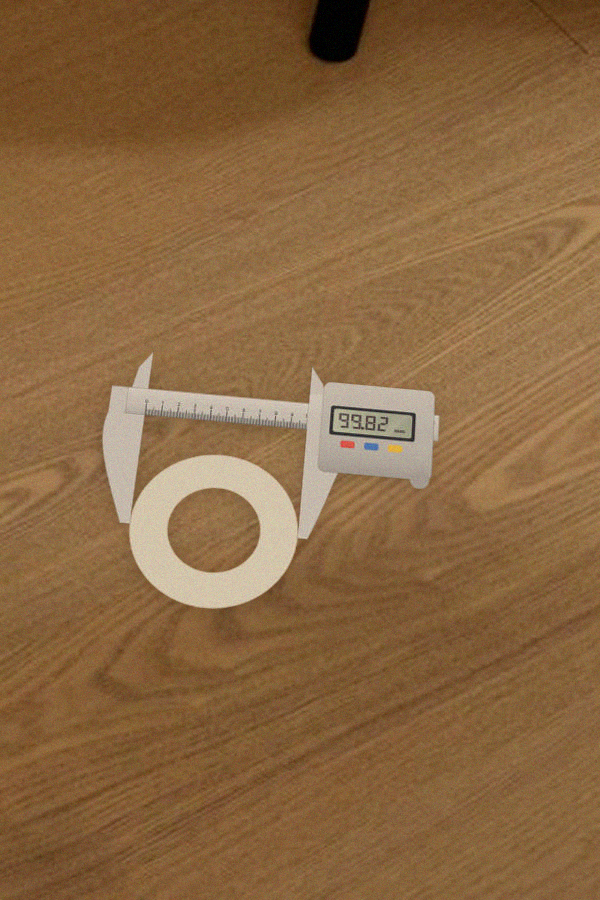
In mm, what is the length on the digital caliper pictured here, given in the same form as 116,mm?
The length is 99.82,mm
